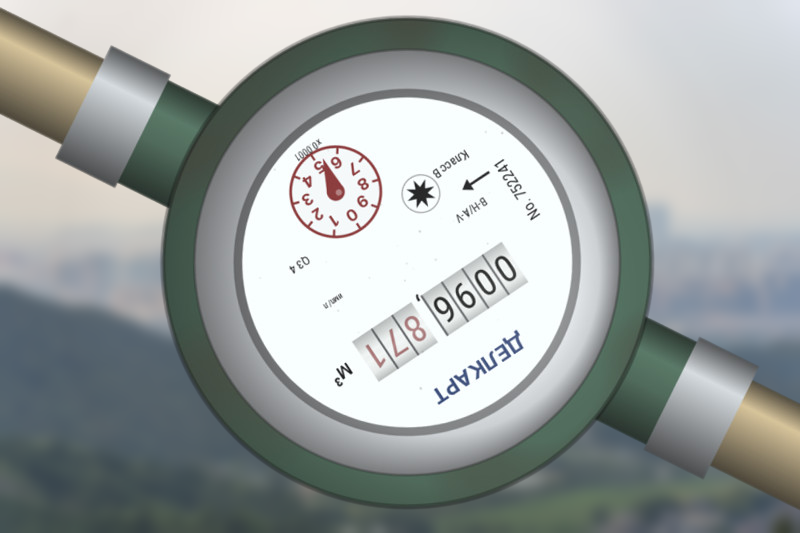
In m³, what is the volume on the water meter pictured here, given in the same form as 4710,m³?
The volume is 96.8715,m³
